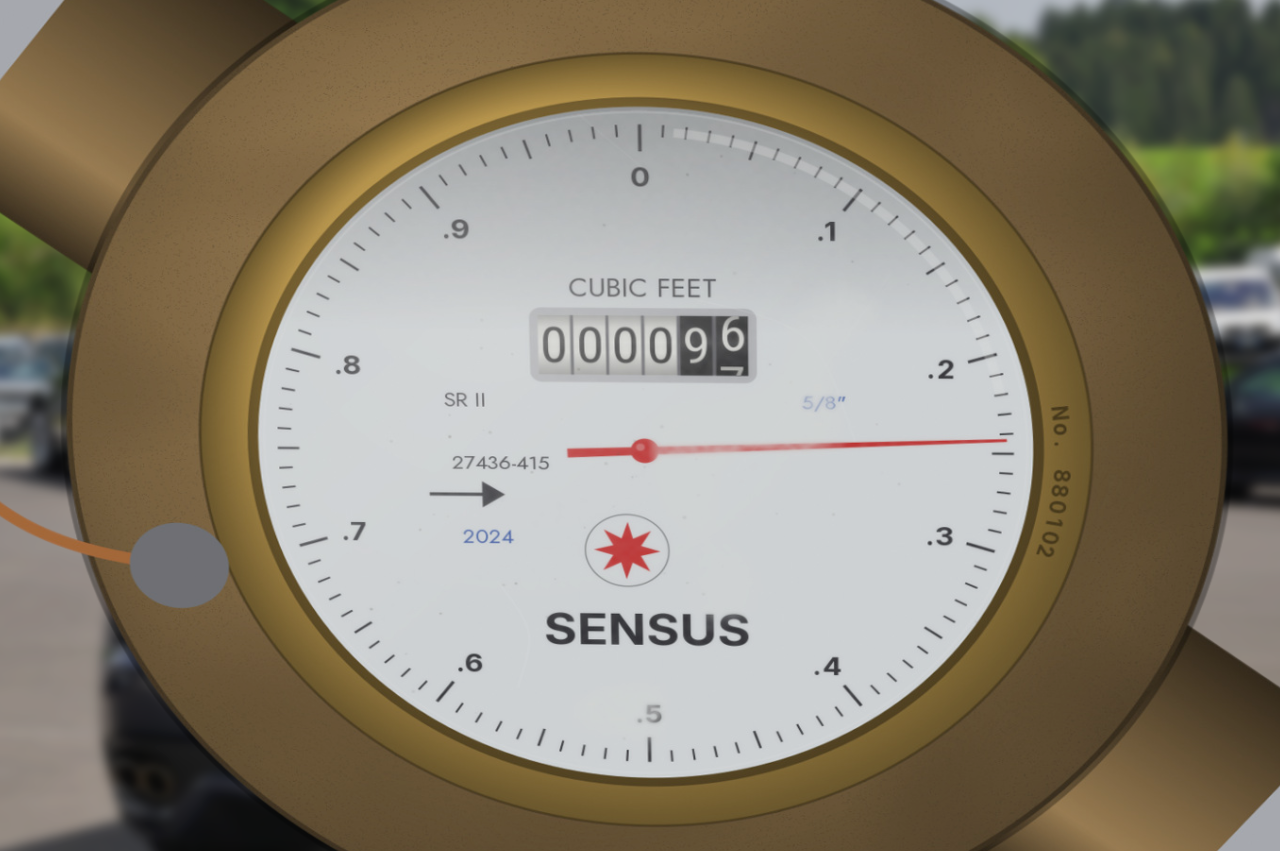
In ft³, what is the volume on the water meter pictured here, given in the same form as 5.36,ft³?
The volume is 96.24,ft³
